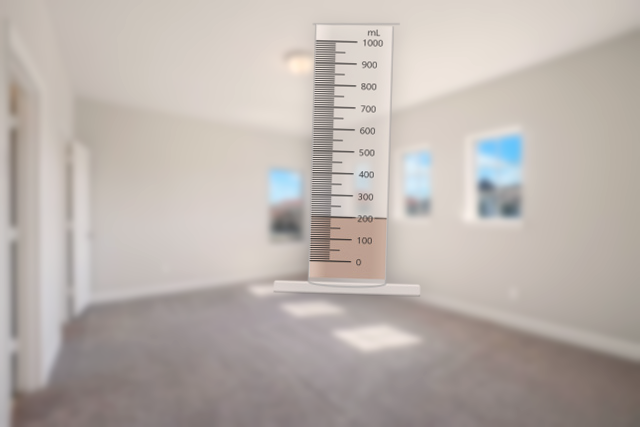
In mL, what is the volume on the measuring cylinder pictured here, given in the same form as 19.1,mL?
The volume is 200,mL
